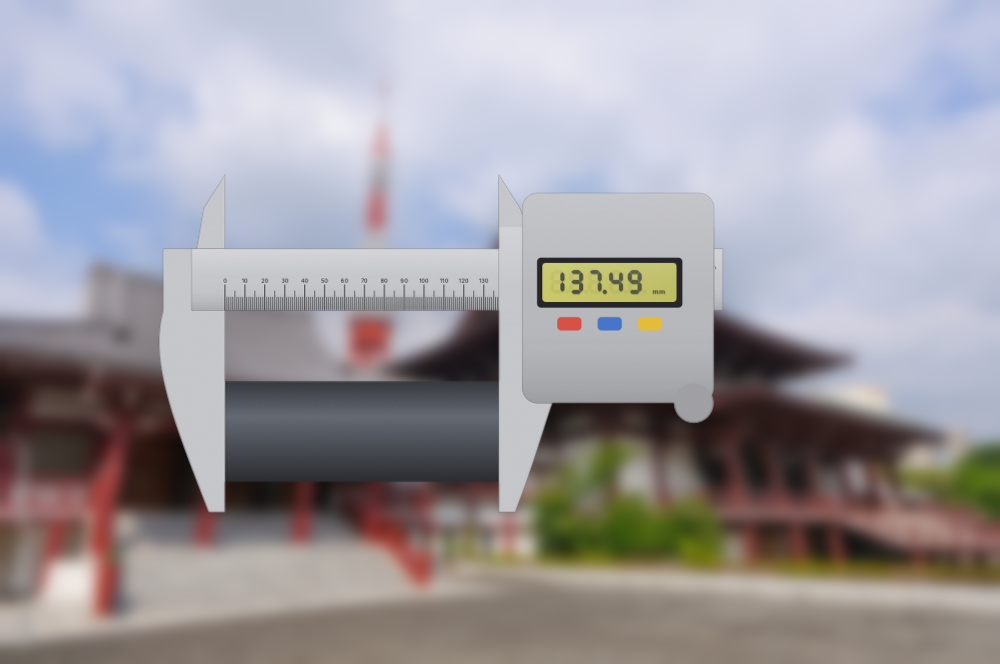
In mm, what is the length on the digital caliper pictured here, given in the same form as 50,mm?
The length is 137.49,mm
